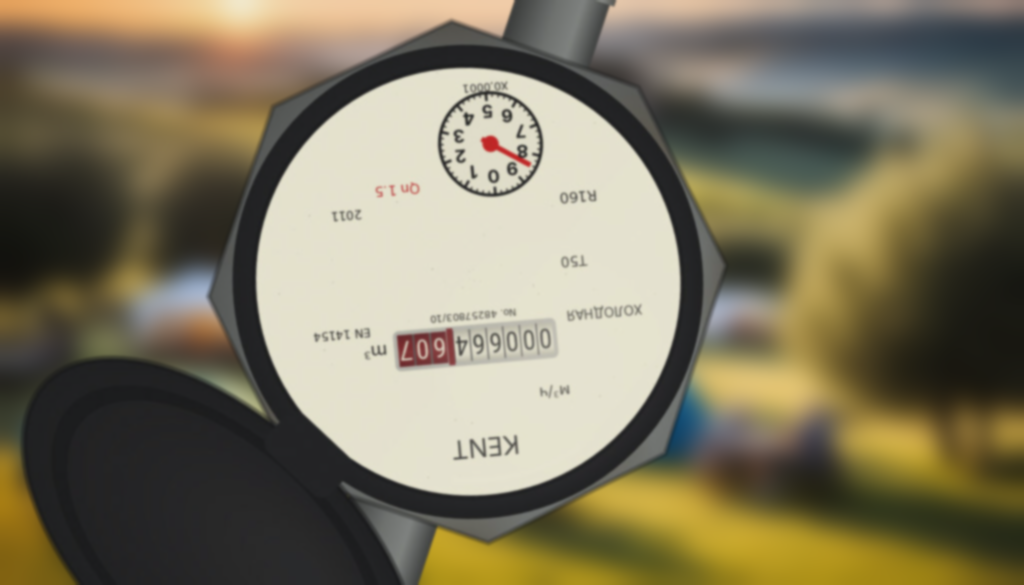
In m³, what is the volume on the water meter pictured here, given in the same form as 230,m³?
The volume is 664.6078,m³
